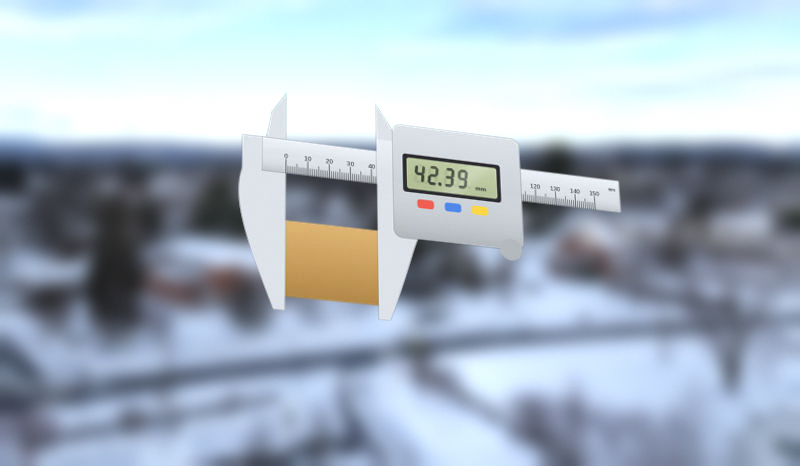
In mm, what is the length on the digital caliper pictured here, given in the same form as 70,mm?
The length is 42.39,mm
